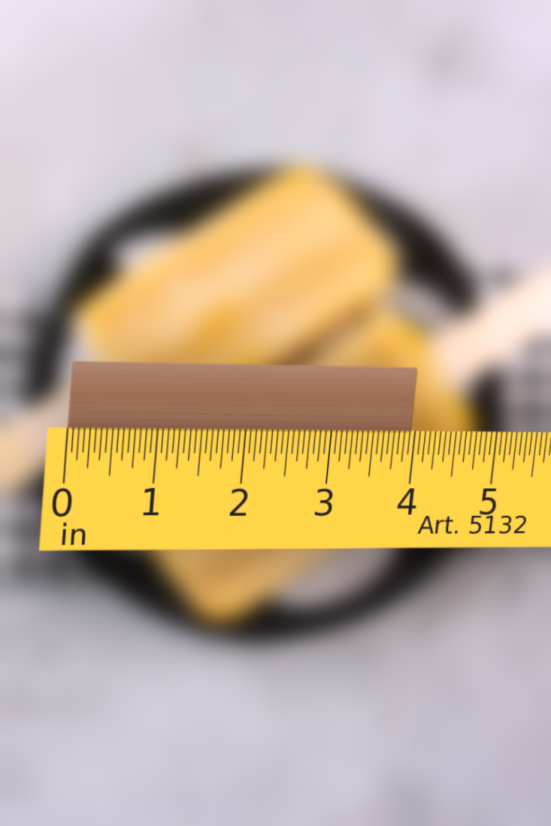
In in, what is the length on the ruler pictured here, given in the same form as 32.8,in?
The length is 3.9375,in
